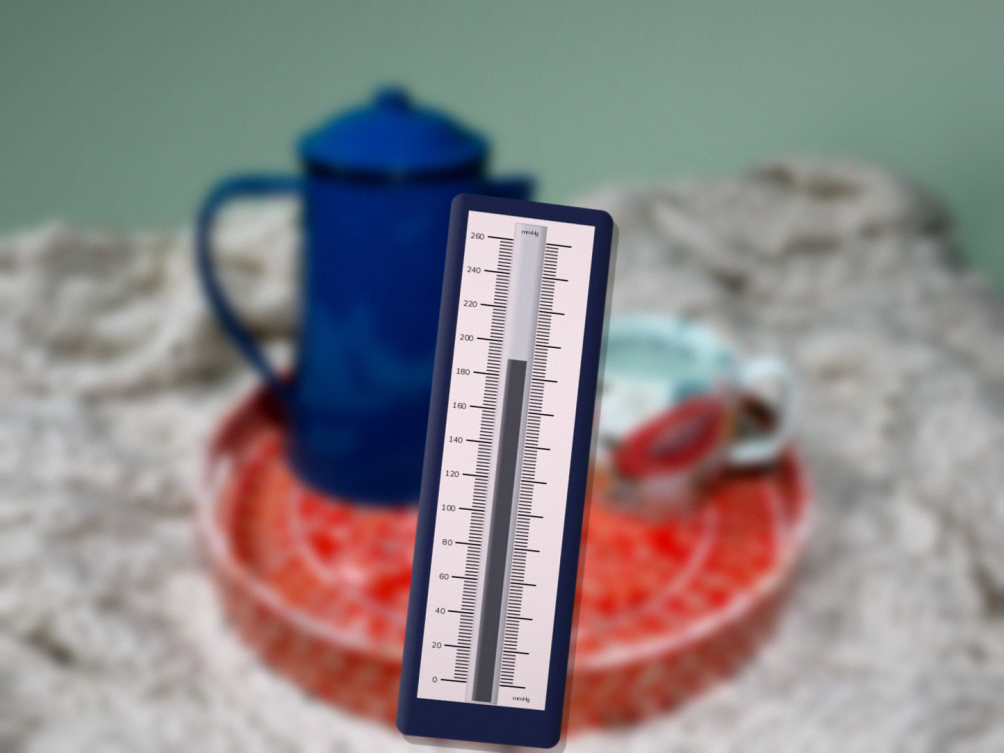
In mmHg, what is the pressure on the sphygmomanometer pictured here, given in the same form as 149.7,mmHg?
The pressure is 190,mmHg
